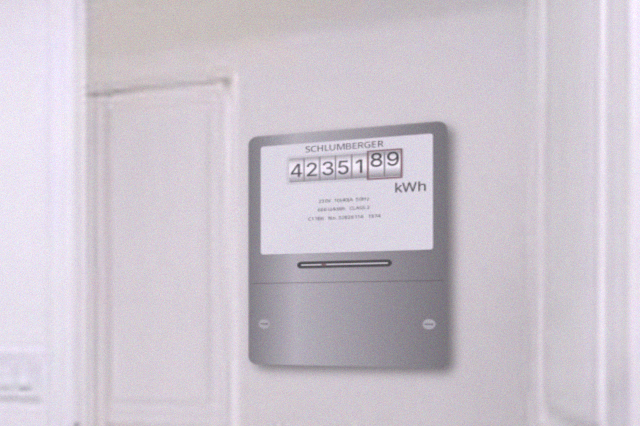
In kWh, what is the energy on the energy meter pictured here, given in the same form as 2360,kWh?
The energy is 42351.89,kWh
